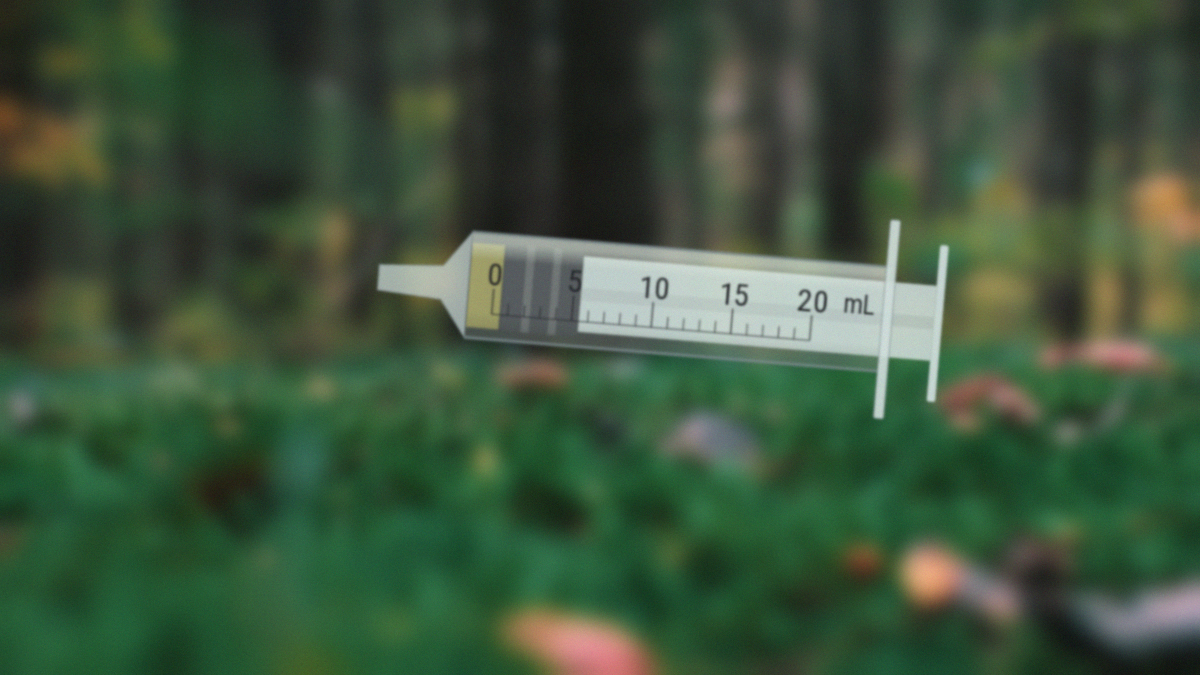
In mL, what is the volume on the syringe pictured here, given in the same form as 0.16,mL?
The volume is 0.5,mL
